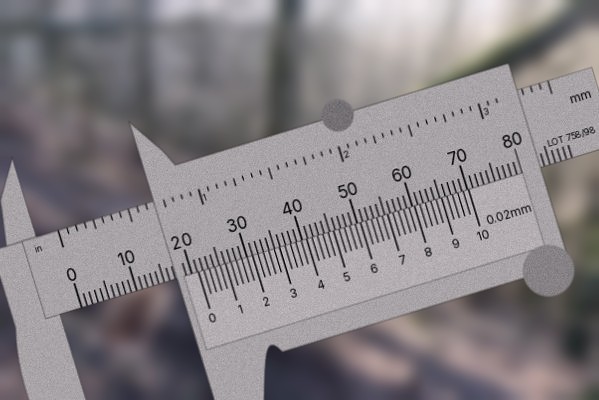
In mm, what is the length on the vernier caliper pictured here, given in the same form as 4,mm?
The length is 21.2,mm
